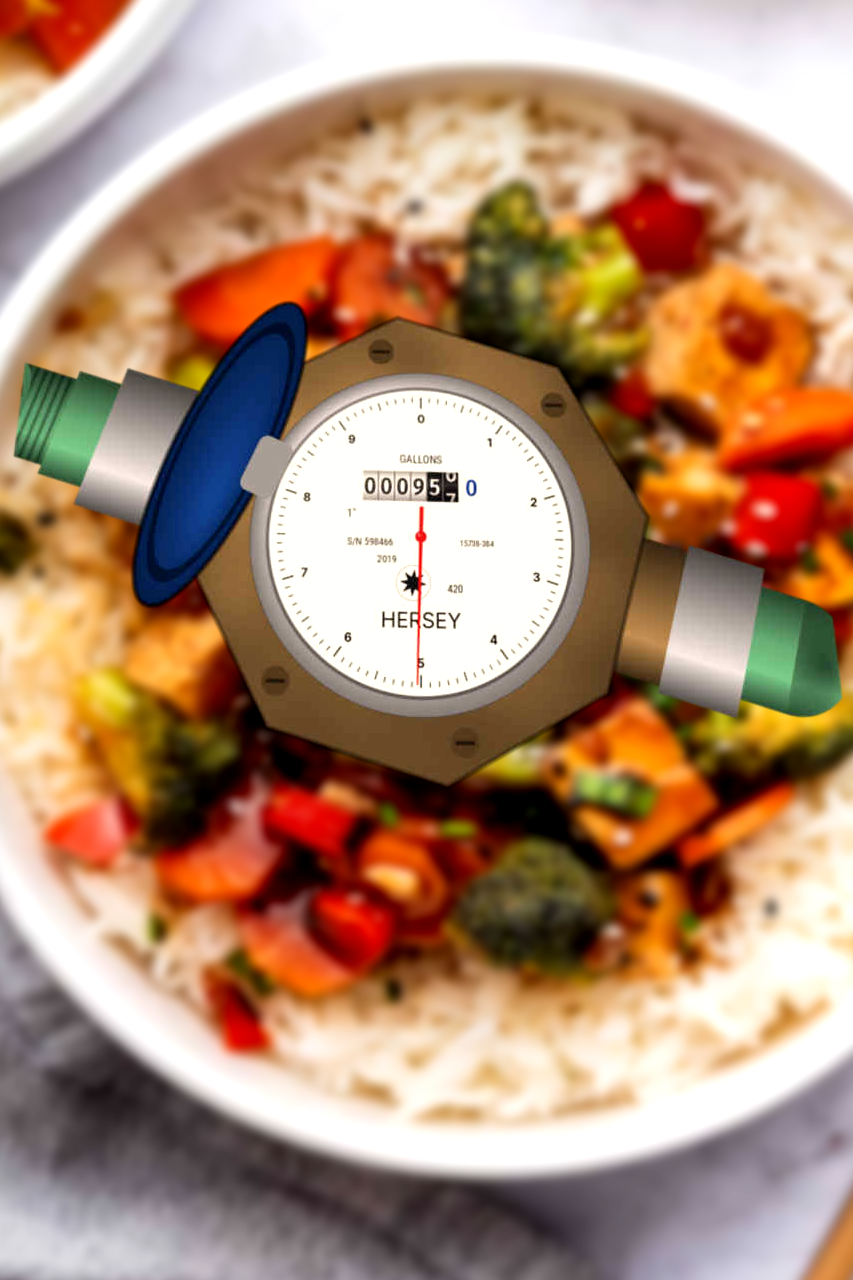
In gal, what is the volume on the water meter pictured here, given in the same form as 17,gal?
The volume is 9565.0,gal
